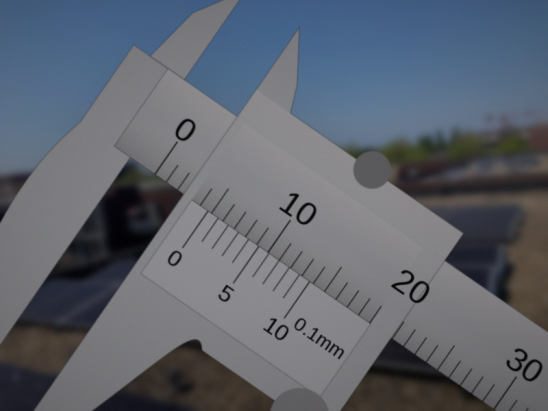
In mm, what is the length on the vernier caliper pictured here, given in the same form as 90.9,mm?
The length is 4.7,mm
